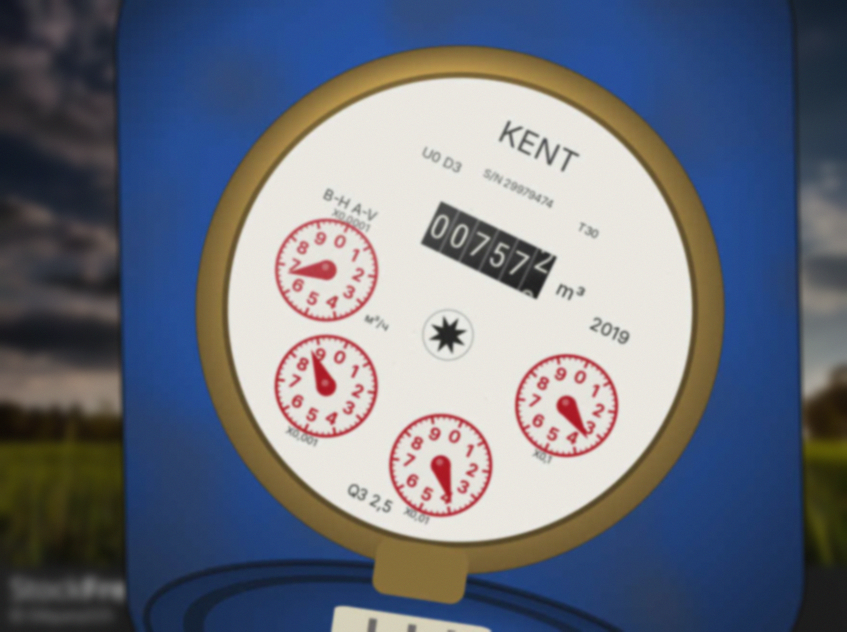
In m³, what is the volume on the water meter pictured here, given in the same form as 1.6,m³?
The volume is 7572.3386,m³
